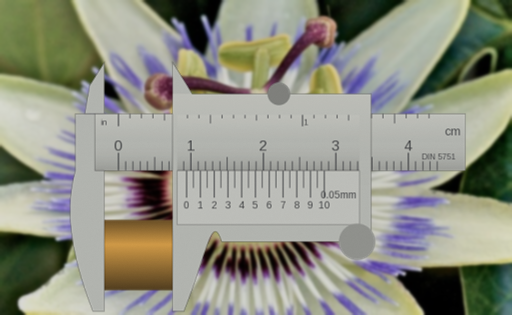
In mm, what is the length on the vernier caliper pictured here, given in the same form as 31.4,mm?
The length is 9.4,mm
